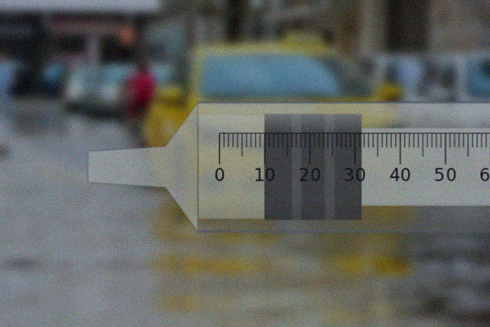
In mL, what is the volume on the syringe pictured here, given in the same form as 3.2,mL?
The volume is 10,mL
